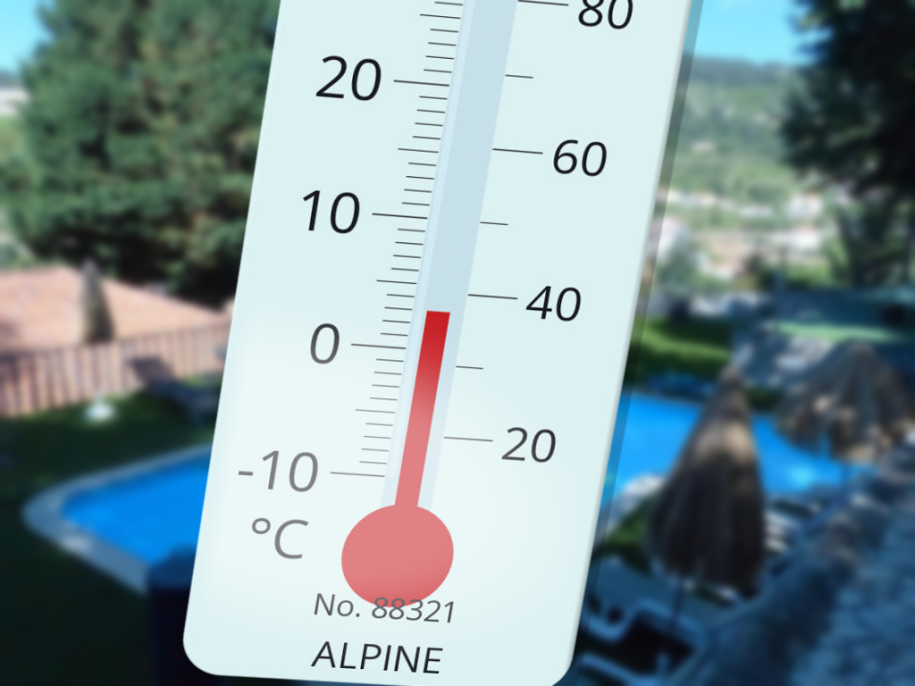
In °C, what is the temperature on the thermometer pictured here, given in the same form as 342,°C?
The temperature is 3,°C
